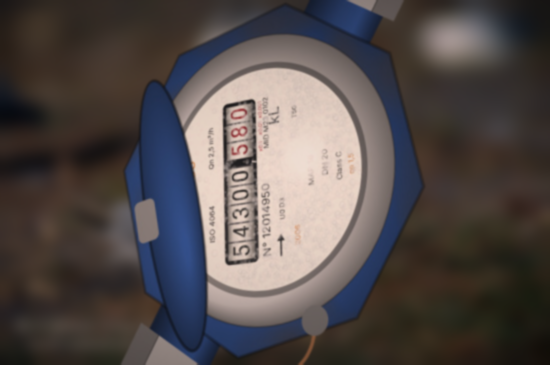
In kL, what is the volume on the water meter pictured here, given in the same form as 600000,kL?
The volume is 54300.580,kL
